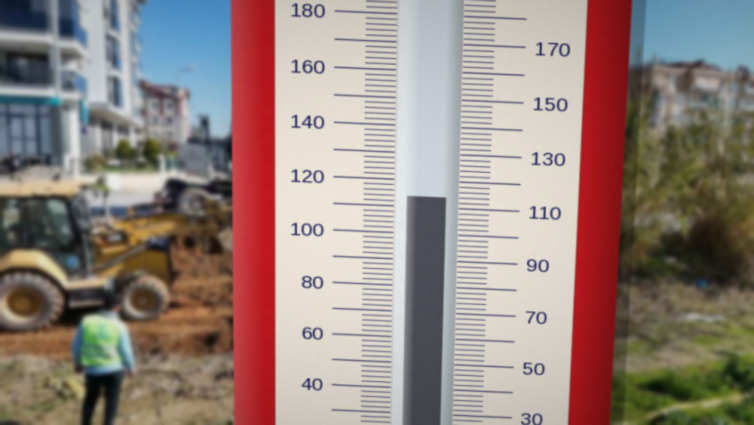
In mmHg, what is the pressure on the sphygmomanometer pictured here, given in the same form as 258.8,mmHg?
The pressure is 114,mmHg
